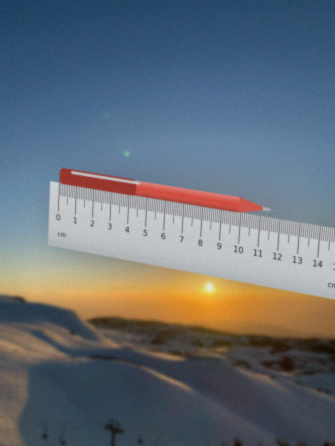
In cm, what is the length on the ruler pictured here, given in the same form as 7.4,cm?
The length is 11.5,cm
